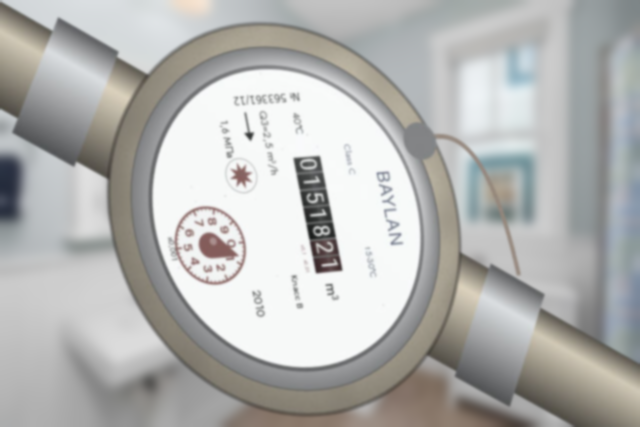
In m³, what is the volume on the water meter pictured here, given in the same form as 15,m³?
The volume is 1518.210,m³
